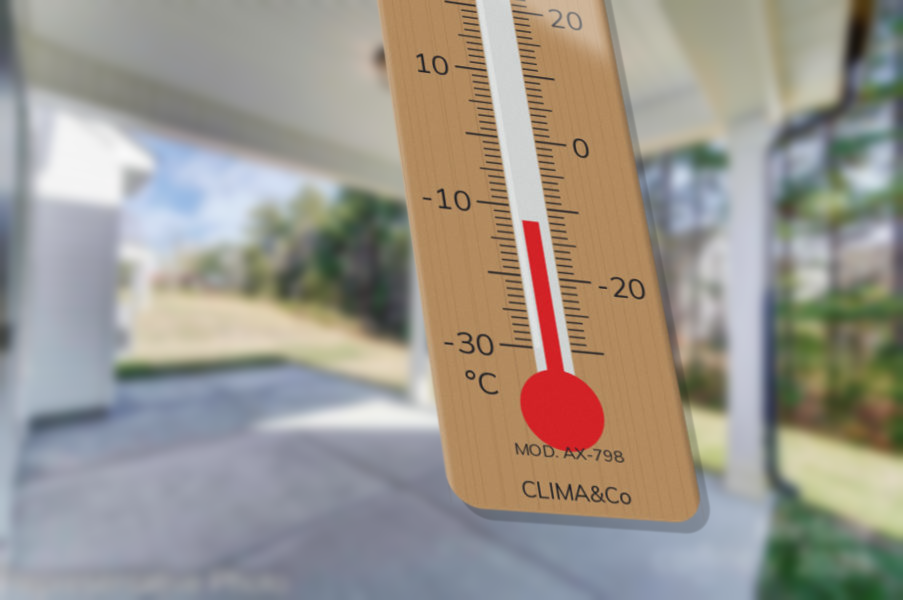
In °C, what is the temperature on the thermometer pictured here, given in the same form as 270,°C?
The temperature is -12,°C
